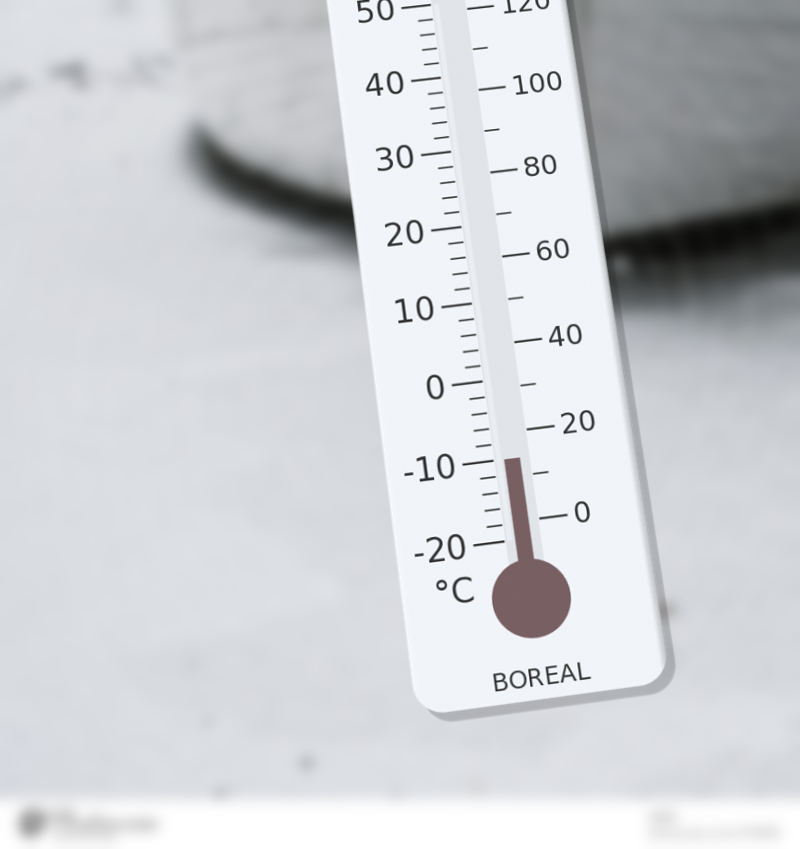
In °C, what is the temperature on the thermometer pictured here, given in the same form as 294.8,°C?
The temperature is -10,°C
